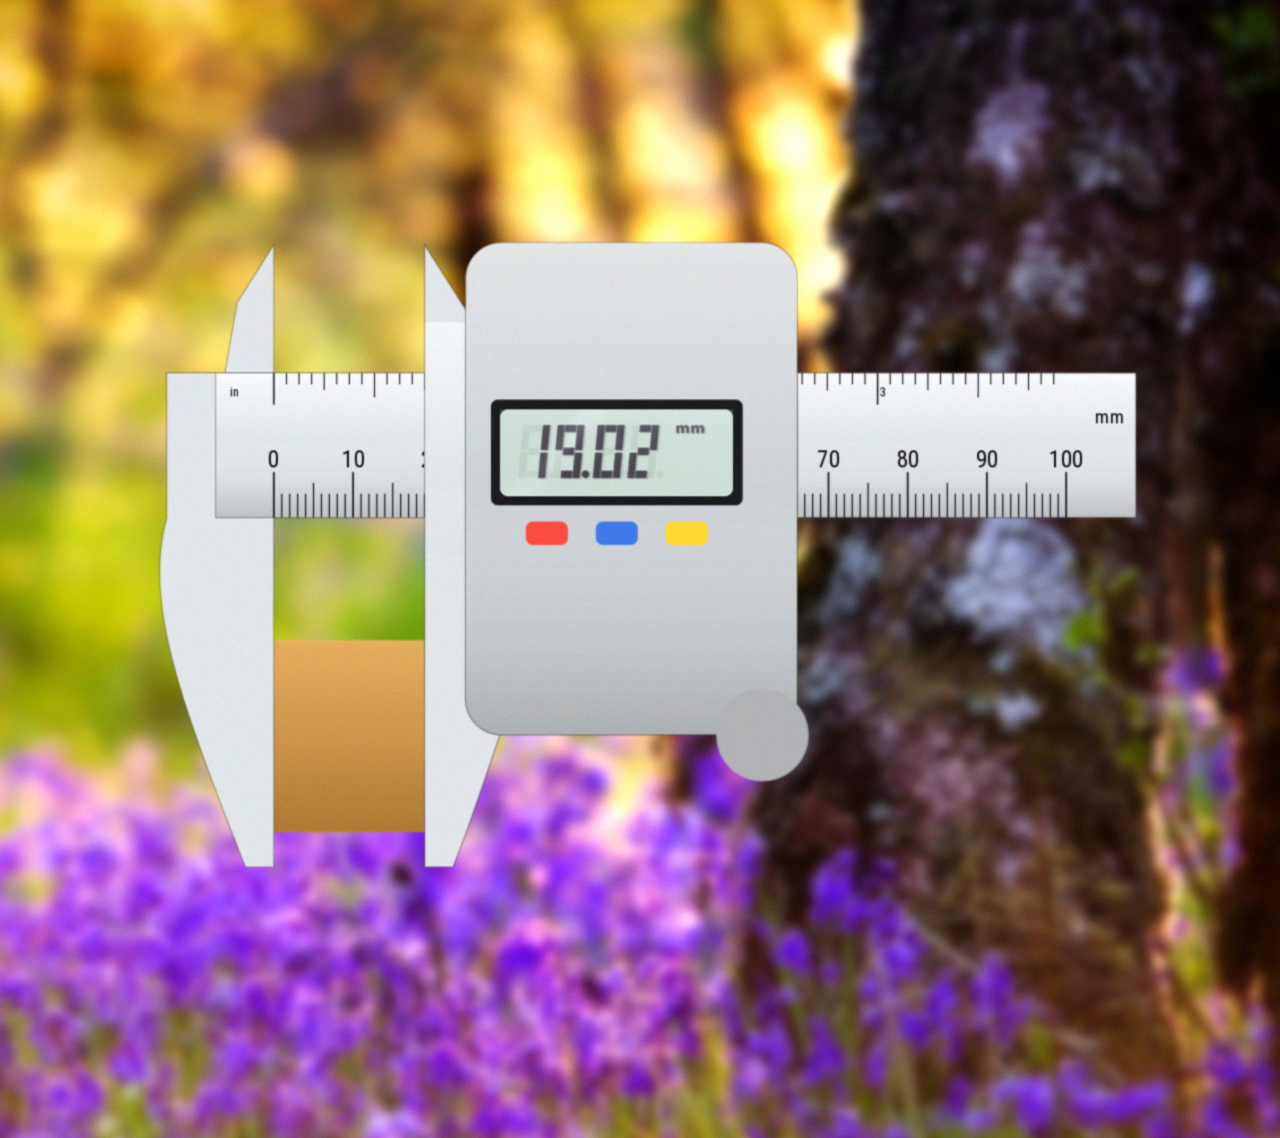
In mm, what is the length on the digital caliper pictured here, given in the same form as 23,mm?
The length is 19.02,mm
